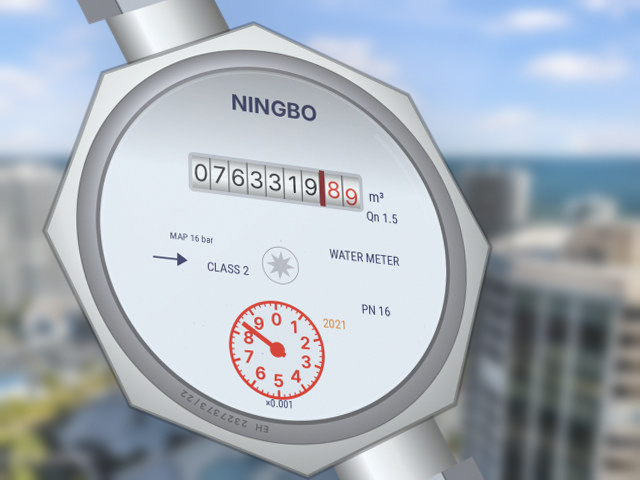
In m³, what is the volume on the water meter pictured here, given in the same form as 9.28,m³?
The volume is 763319.888,m³
